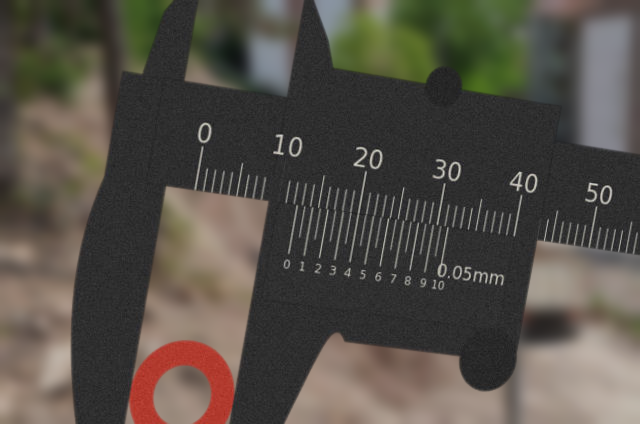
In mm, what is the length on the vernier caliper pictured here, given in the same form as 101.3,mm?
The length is 12.4,mm
